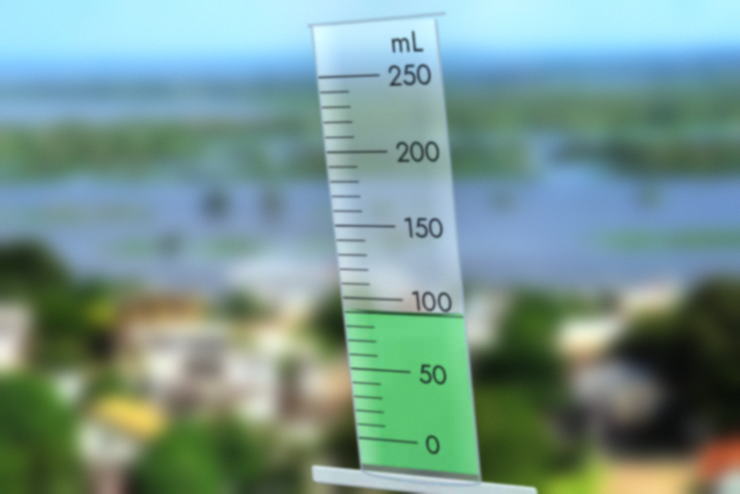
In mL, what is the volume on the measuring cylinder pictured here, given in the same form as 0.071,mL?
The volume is 90,mL
